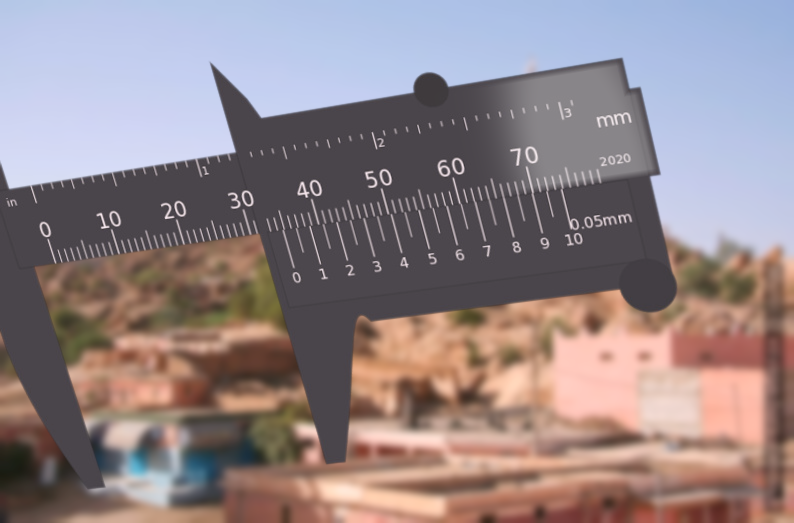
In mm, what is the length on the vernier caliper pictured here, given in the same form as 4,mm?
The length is 34.8,mm
